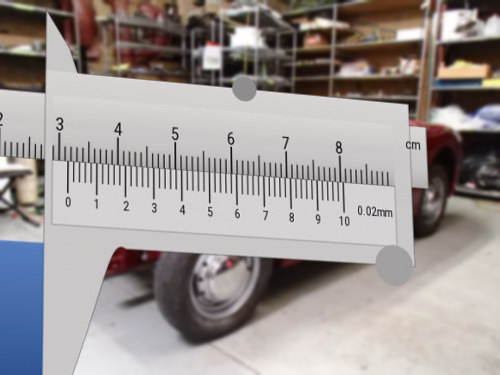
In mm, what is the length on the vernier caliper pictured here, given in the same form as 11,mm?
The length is 31.5,mm
